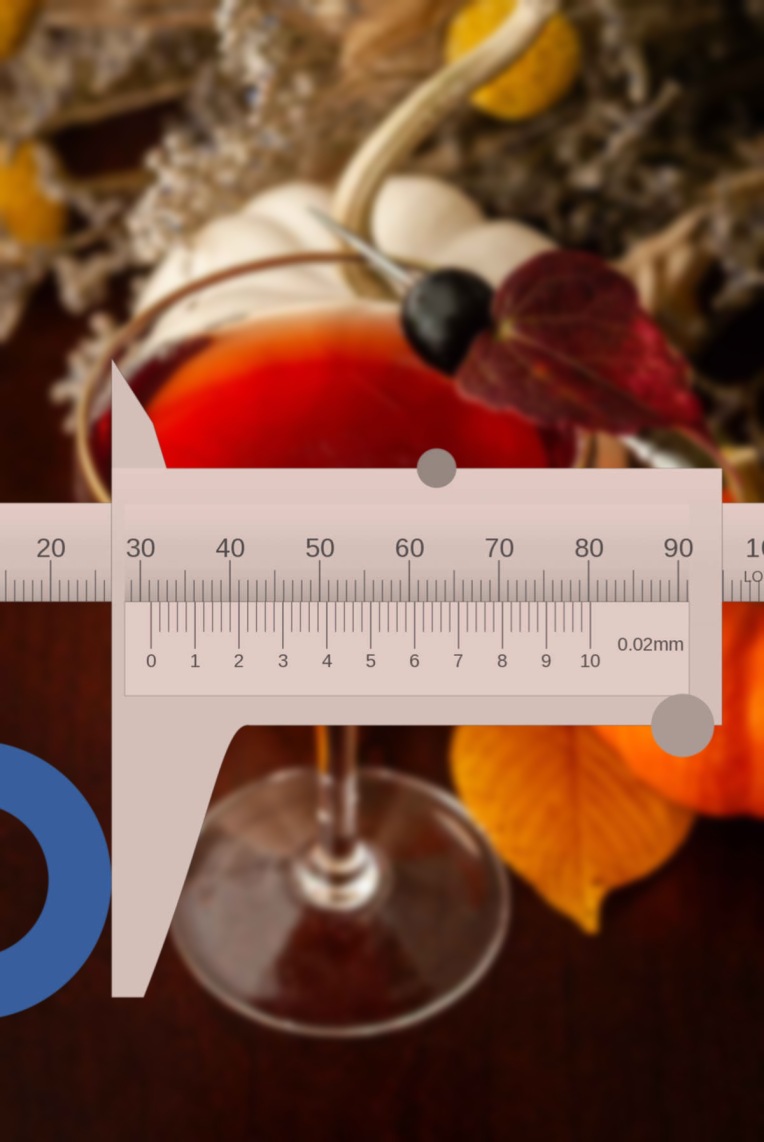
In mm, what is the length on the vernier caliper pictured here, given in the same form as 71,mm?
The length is 31.2,mm
